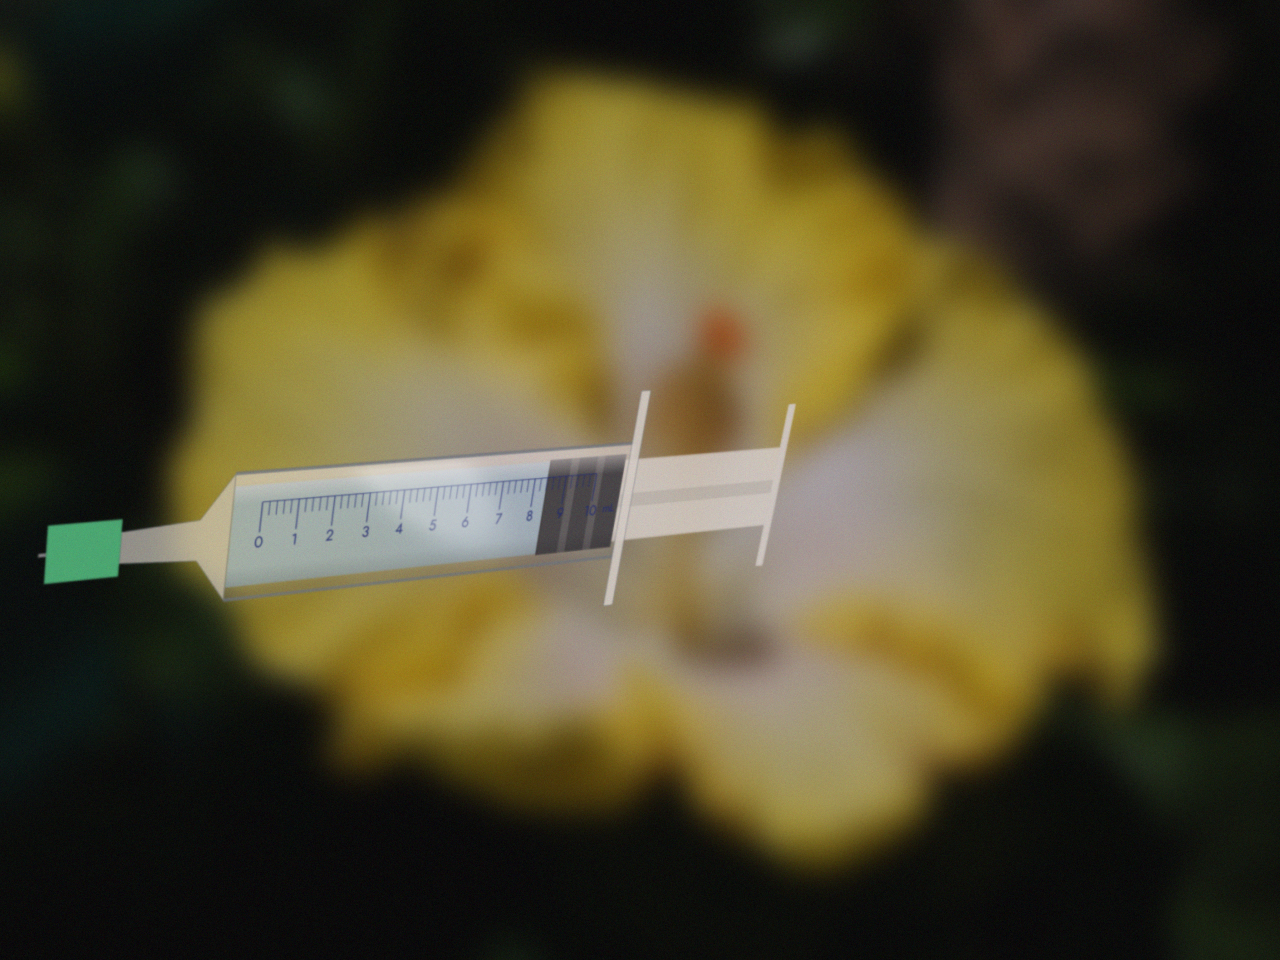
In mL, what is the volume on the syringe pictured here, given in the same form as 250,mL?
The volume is 8.4,mL
